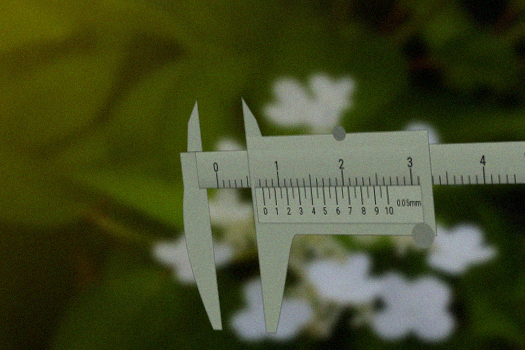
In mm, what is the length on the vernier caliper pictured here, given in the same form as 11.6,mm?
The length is 7.4,mm
